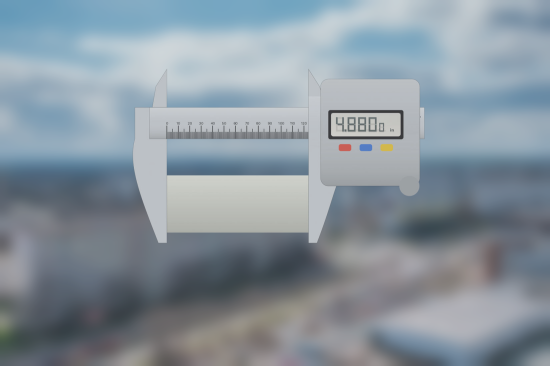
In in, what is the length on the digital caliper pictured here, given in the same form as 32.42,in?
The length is 4.8800,in
